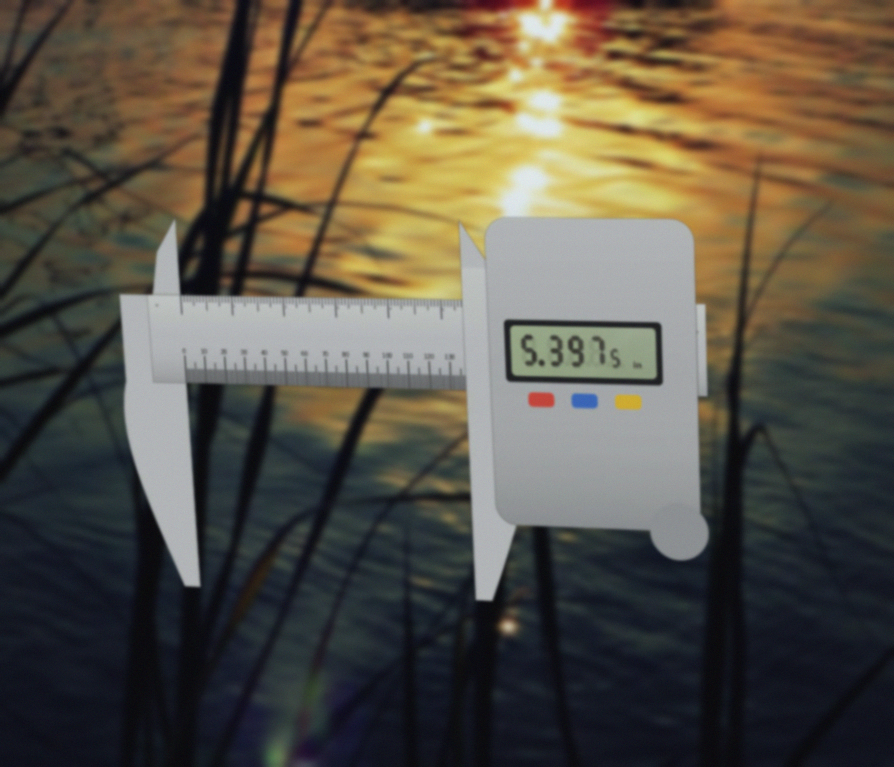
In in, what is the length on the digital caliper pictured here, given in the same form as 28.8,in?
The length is 5.3975,in
